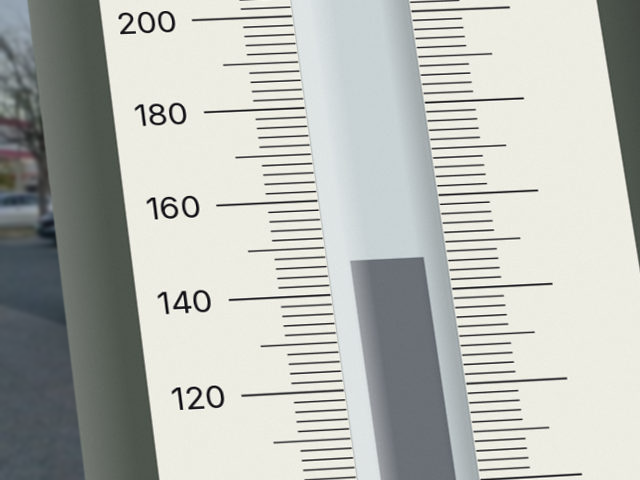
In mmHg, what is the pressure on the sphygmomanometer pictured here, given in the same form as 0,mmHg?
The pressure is 147,mmHg
